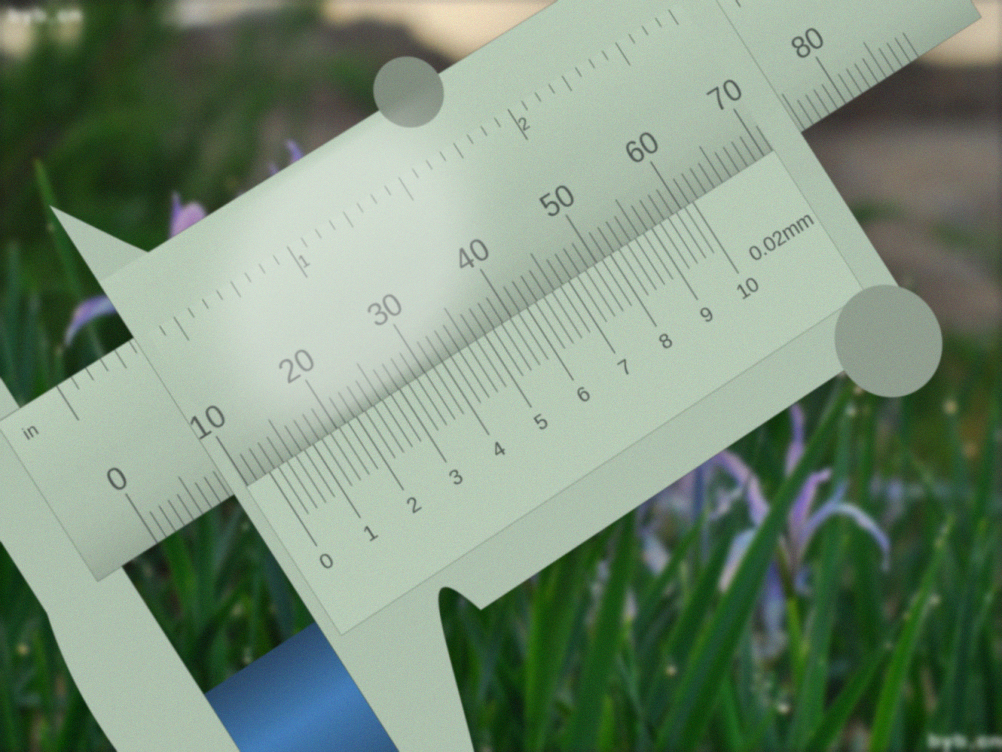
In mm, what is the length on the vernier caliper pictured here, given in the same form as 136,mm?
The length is 12.4,mm
